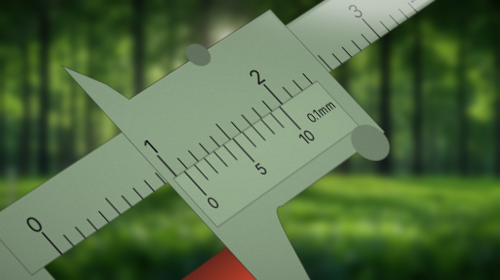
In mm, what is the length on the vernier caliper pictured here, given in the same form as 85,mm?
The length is 10.7,mm
